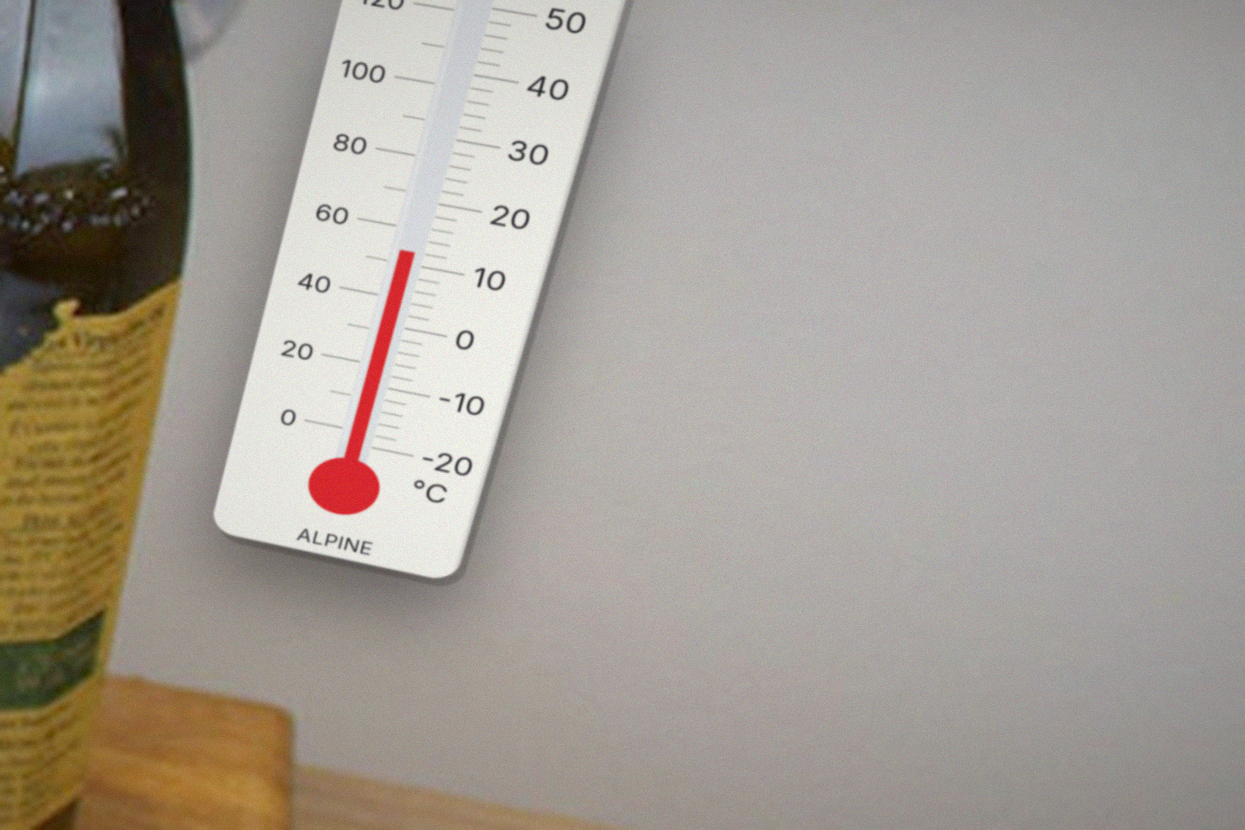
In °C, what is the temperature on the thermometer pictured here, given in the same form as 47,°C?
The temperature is 12,°C
